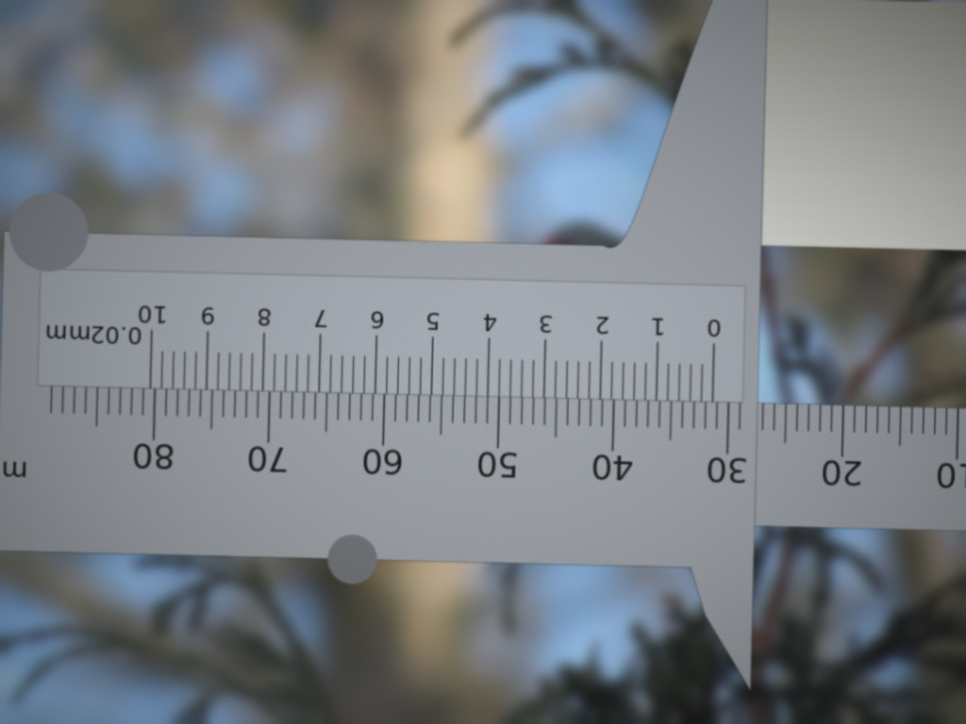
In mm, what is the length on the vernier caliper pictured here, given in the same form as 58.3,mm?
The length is 31.4,mm
